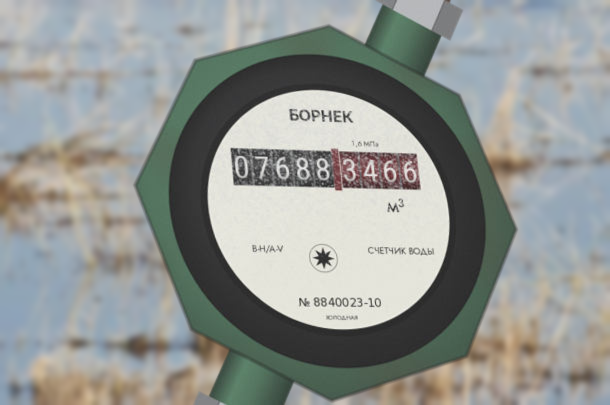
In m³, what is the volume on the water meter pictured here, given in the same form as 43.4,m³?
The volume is 7688.3466,m³
